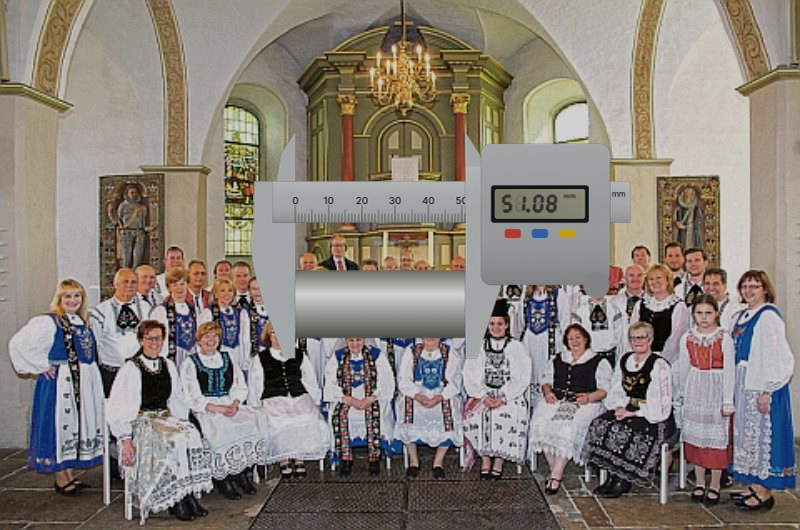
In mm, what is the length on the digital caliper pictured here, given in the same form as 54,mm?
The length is 51.08,mm
